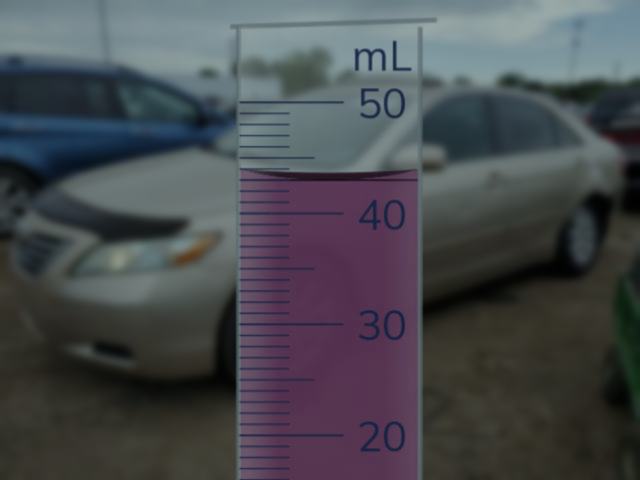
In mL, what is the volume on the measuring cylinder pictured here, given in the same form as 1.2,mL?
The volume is 43,mL
